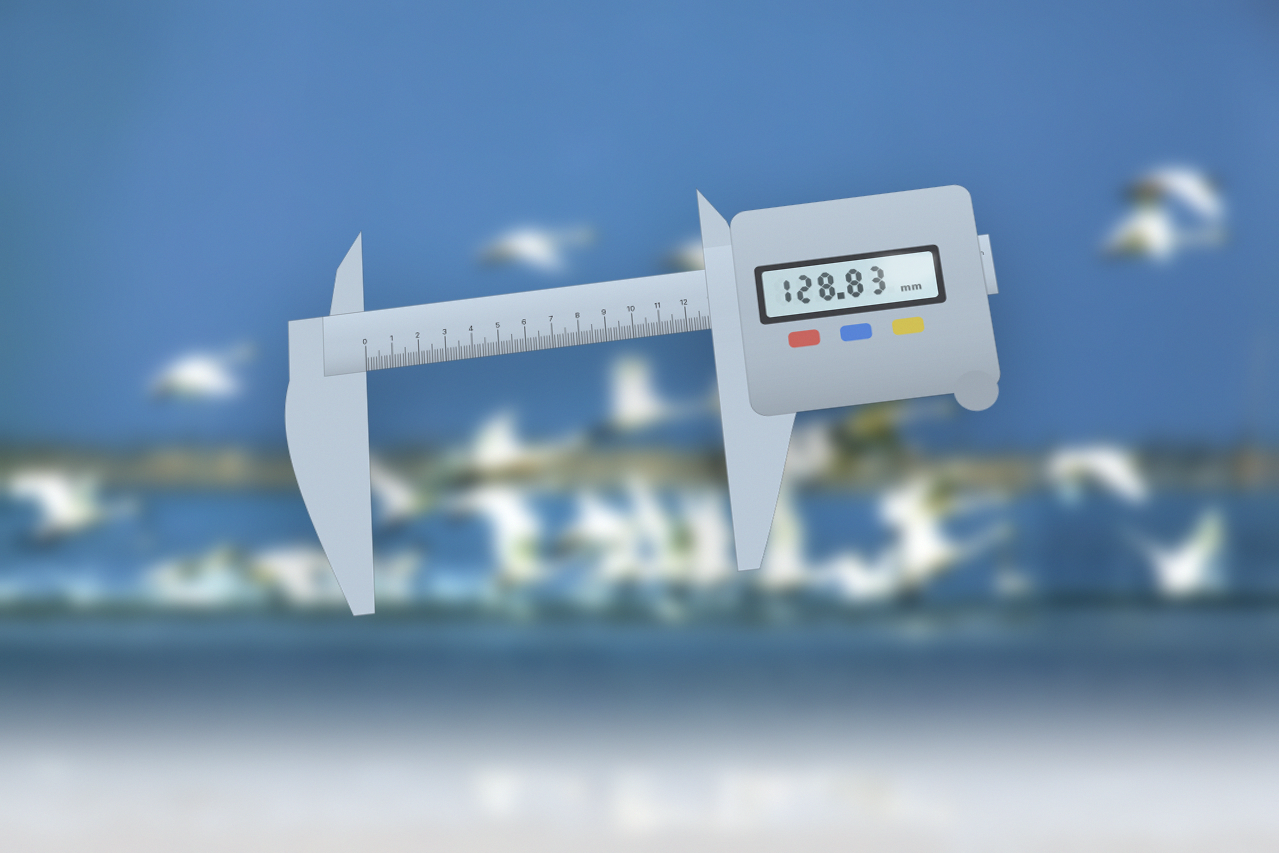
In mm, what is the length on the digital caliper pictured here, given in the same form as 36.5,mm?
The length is 128.83,mm
